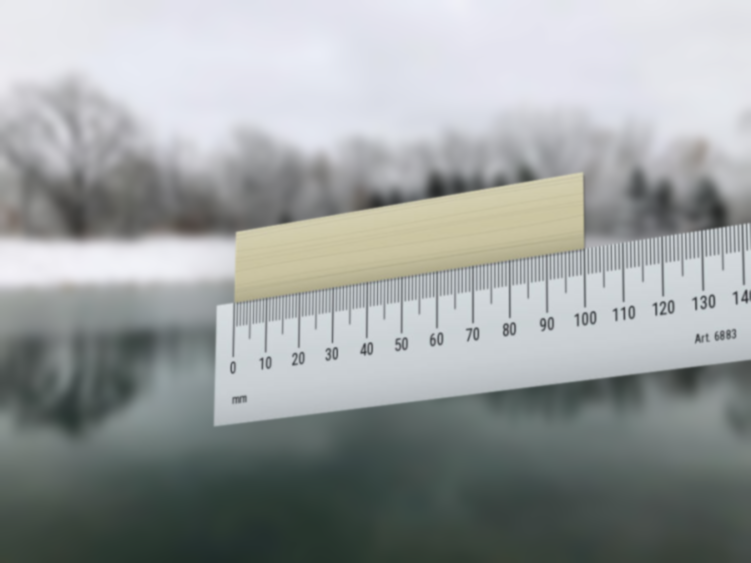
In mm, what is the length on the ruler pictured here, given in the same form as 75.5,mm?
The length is 100,mm
